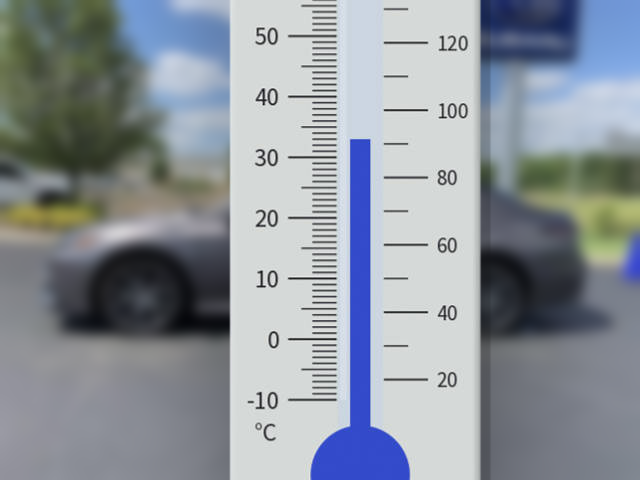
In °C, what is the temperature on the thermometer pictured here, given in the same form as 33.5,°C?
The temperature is 33,°C
